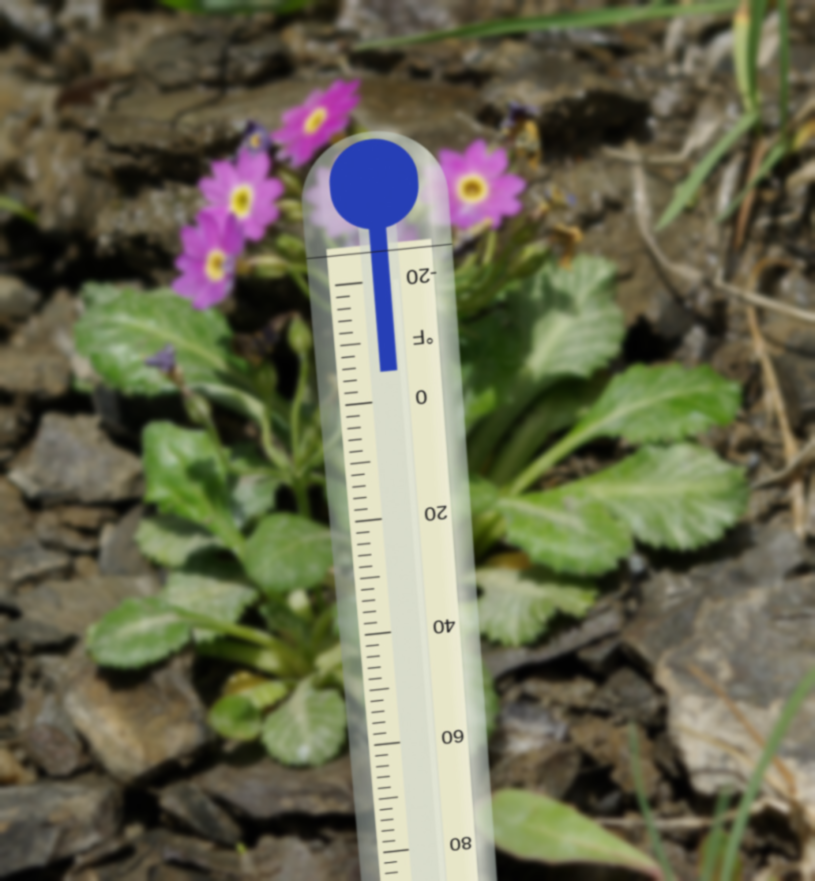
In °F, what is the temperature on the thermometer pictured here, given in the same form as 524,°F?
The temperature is -5,°F
